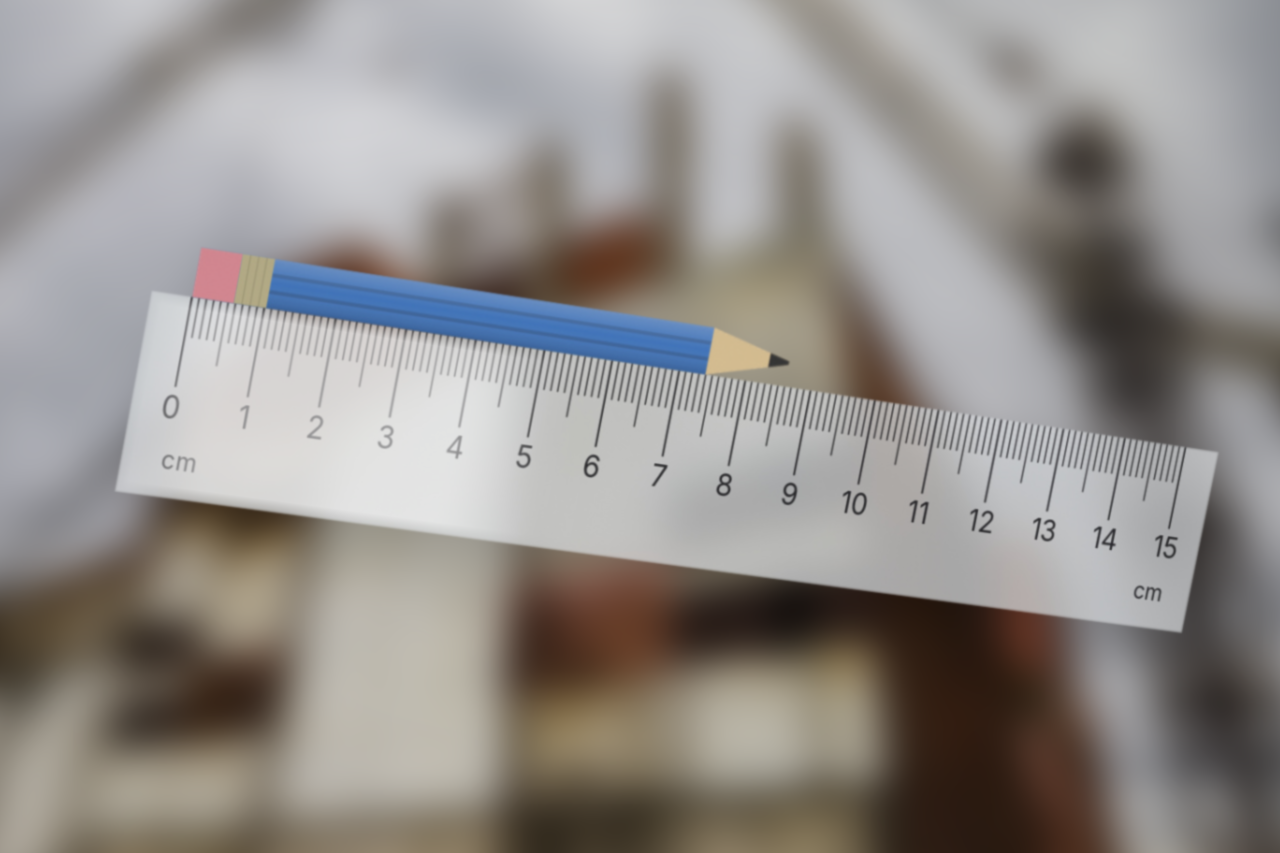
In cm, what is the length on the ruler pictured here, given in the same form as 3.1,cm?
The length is 8.6,cm
